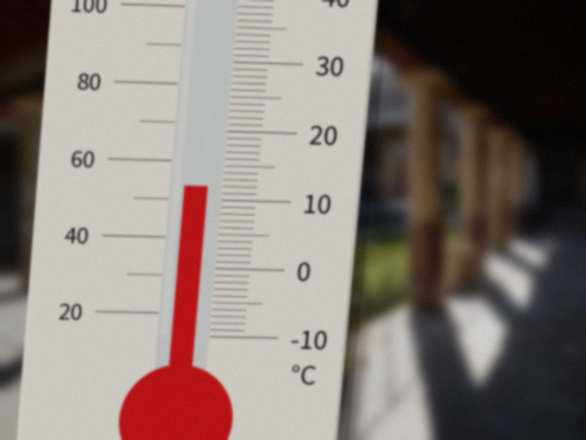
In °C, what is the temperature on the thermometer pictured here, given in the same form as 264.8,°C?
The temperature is 12,°C
